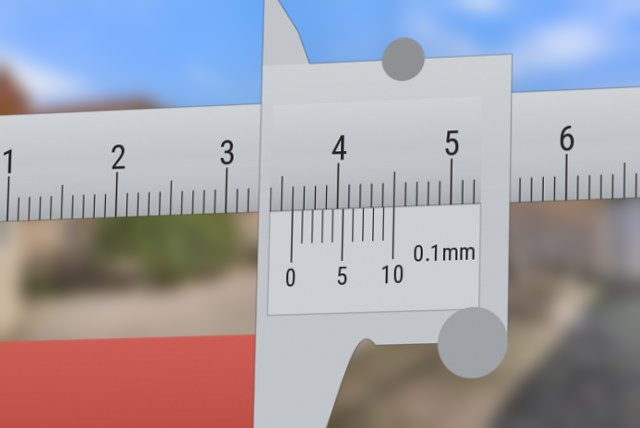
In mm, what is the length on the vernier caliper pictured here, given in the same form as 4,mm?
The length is 36.0,mm
